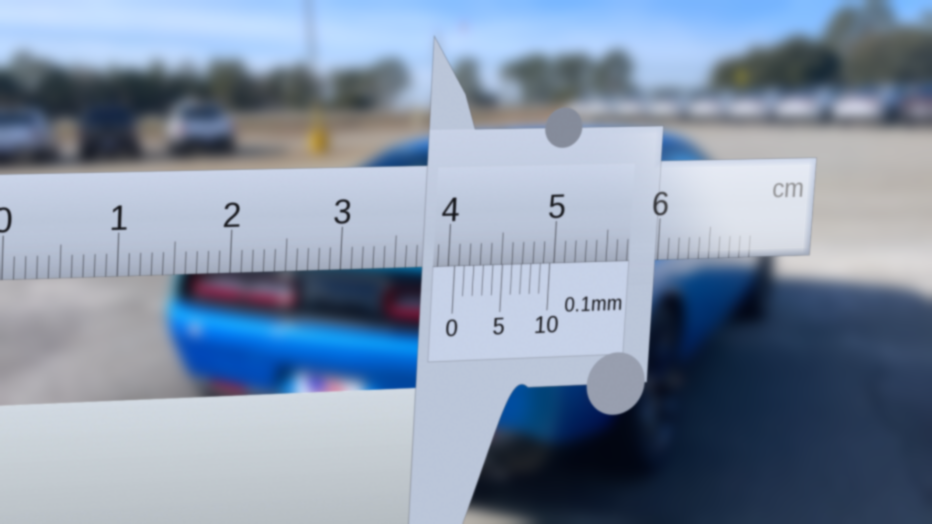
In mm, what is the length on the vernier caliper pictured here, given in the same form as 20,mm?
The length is 40.6,mm
